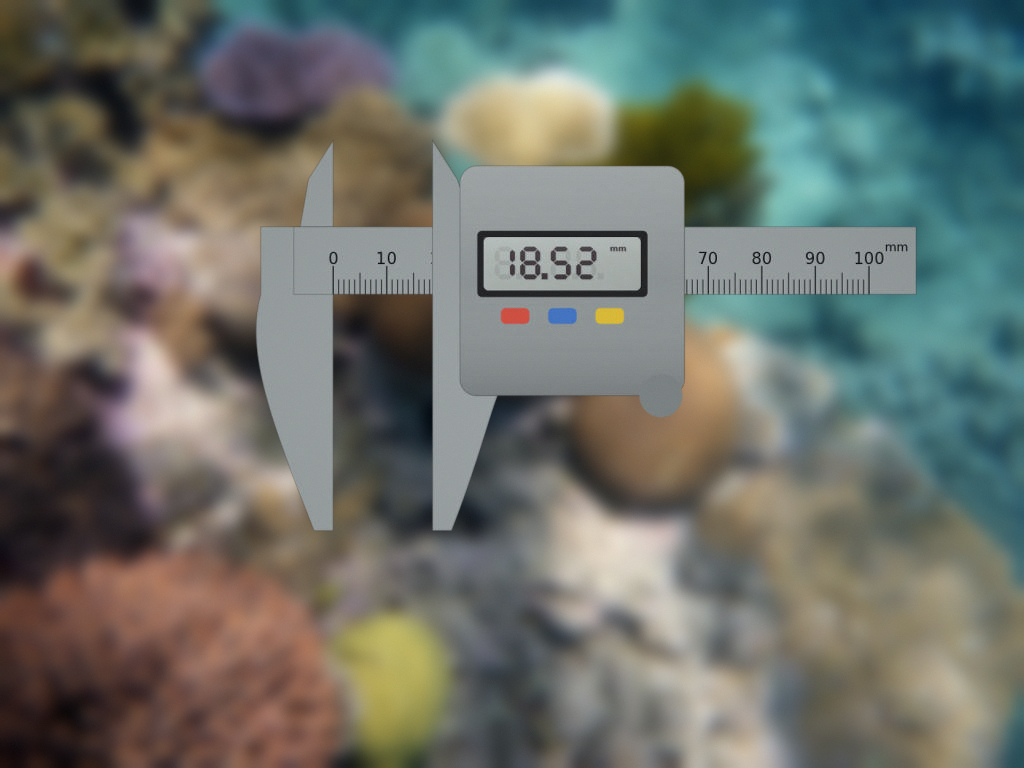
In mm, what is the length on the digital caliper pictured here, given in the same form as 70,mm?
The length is 18.52,mm
